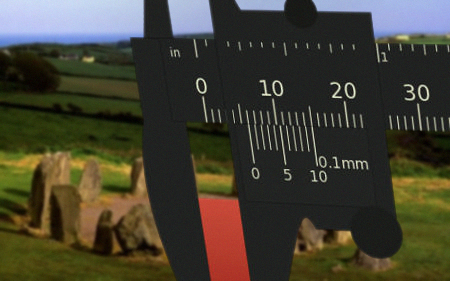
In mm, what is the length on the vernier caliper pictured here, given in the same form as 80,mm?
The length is 6.0,mm
